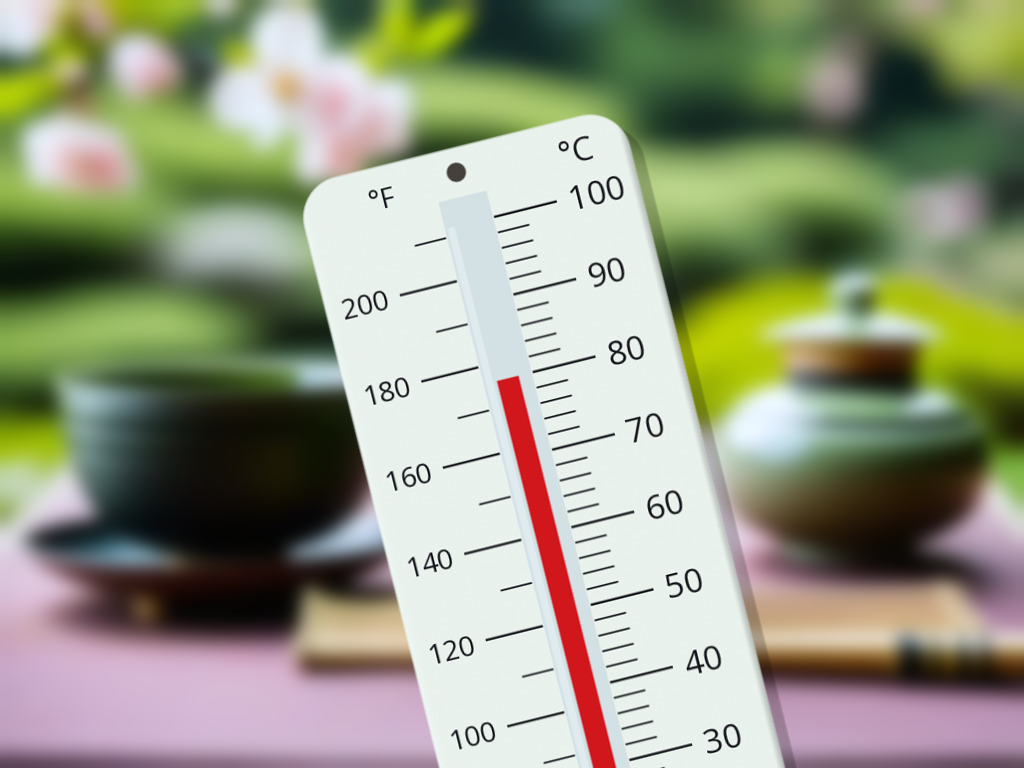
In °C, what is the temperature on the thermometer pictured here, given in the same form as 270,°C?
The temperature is 80,°C
